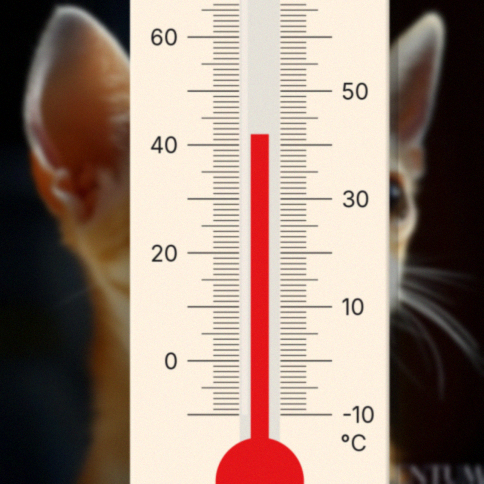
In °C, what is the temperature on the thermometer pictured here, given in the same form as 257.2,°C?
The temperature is 42,°C
